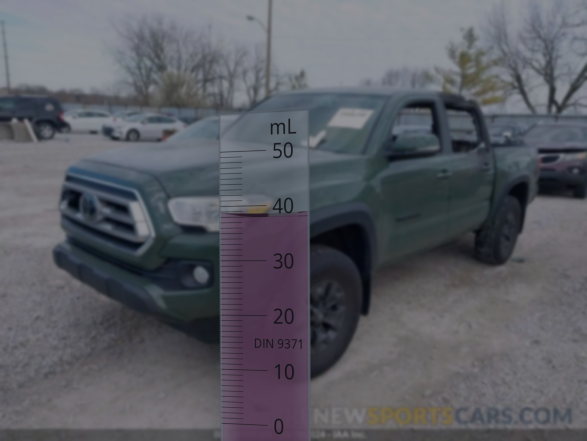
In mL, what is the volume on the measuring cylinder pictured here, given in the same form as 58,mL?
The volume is 38,mL
